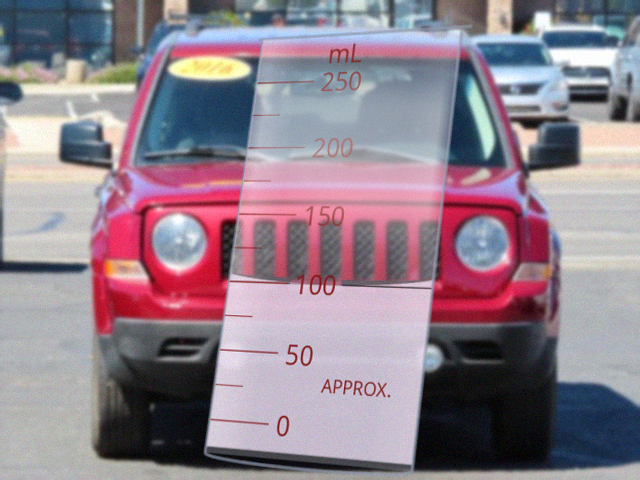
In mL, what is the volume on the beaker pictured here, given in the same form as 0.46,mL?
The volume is 100,mL
